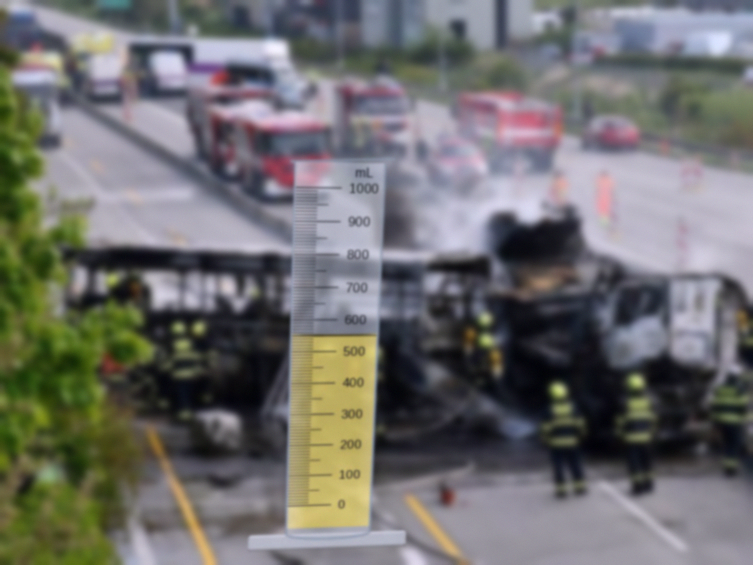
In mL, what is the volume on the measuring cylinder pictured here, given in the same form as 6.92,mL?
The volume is 550,mL
